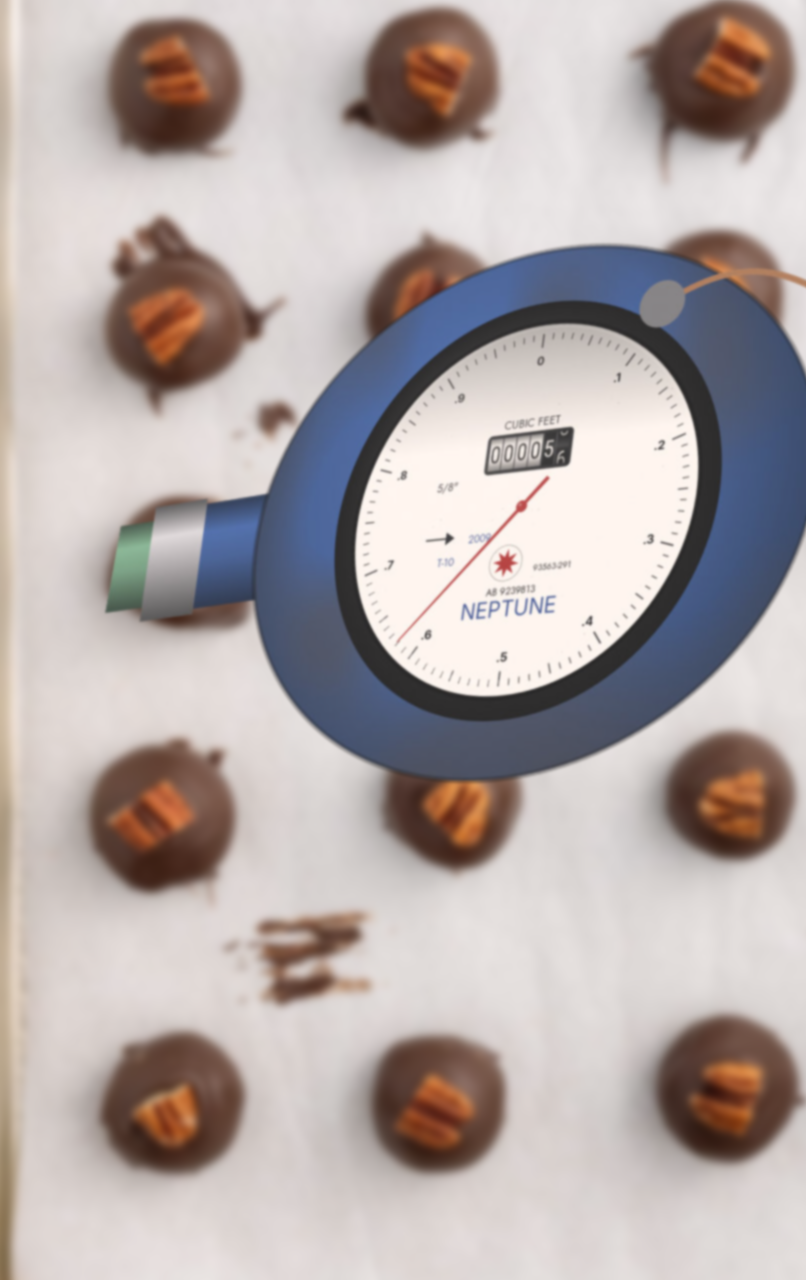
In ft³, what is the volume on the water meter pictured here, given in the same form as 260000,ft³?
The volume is 55.62,ft³
